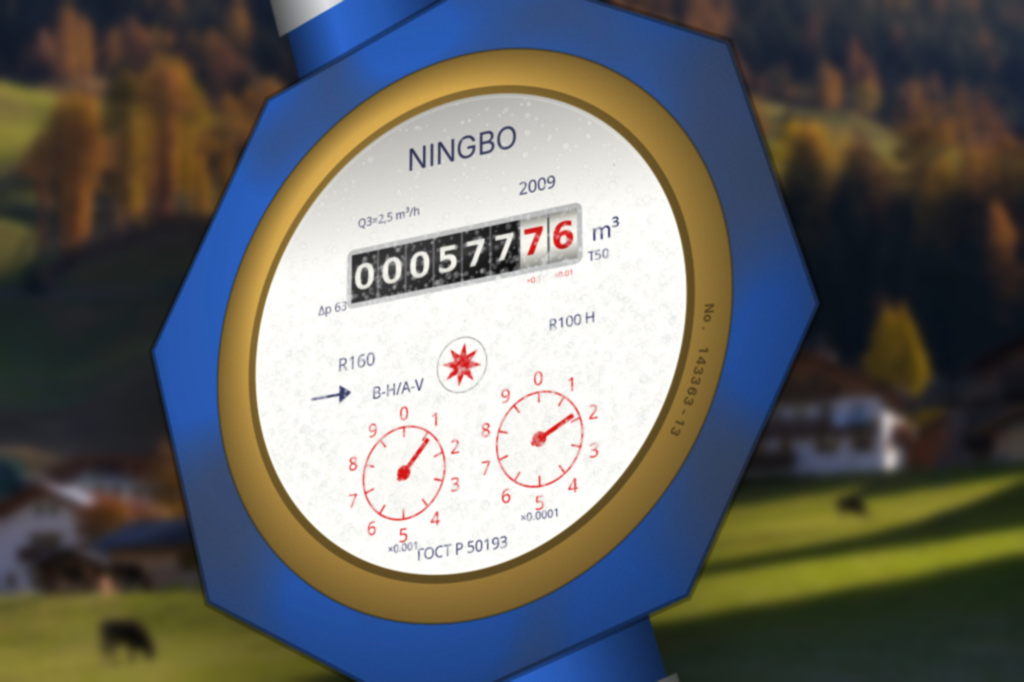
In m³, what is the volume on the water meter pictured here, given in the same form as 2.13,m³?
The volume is 577.7611,m³
